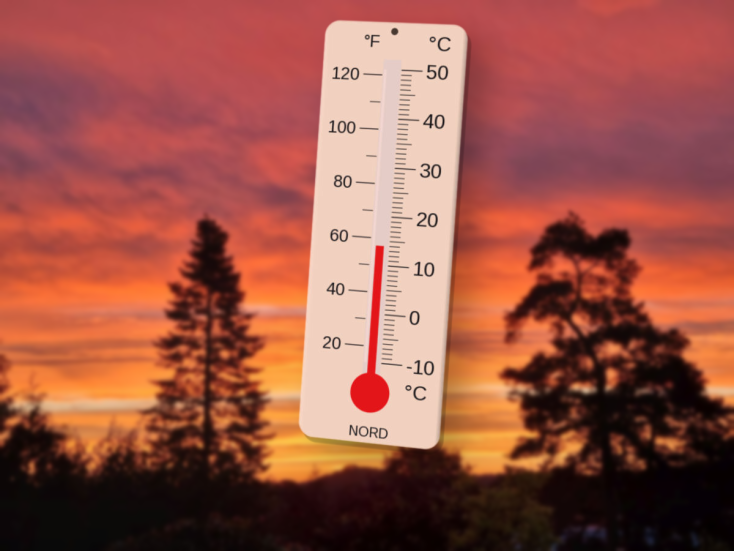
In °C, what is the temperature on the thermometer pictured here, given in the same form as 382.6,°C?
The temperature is 14,°C
